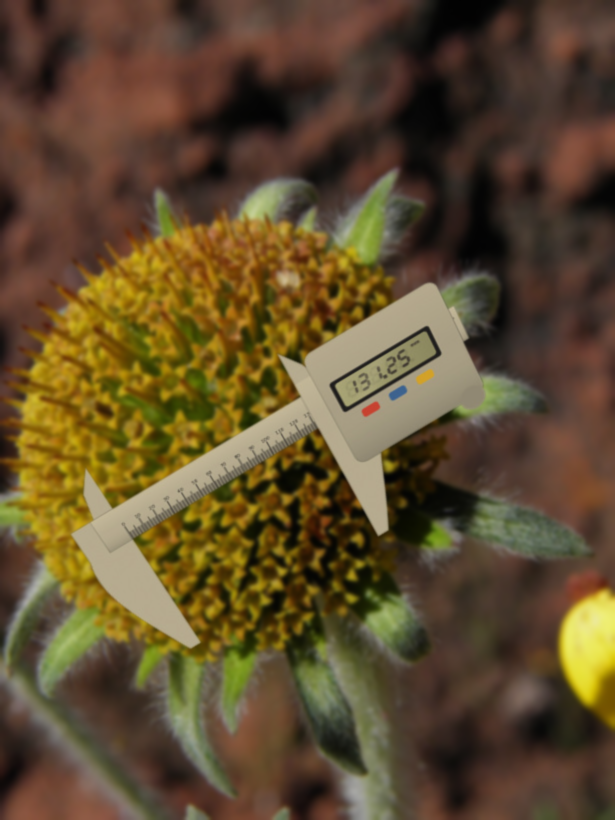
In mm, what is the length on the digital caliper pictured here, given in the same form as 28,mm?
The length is 131.25,mm
